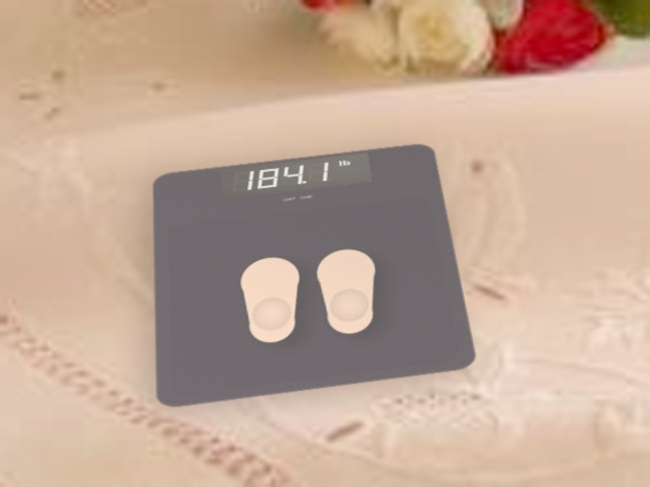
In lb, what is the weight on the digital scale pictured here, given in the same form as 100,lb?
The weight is 184.1,lb
